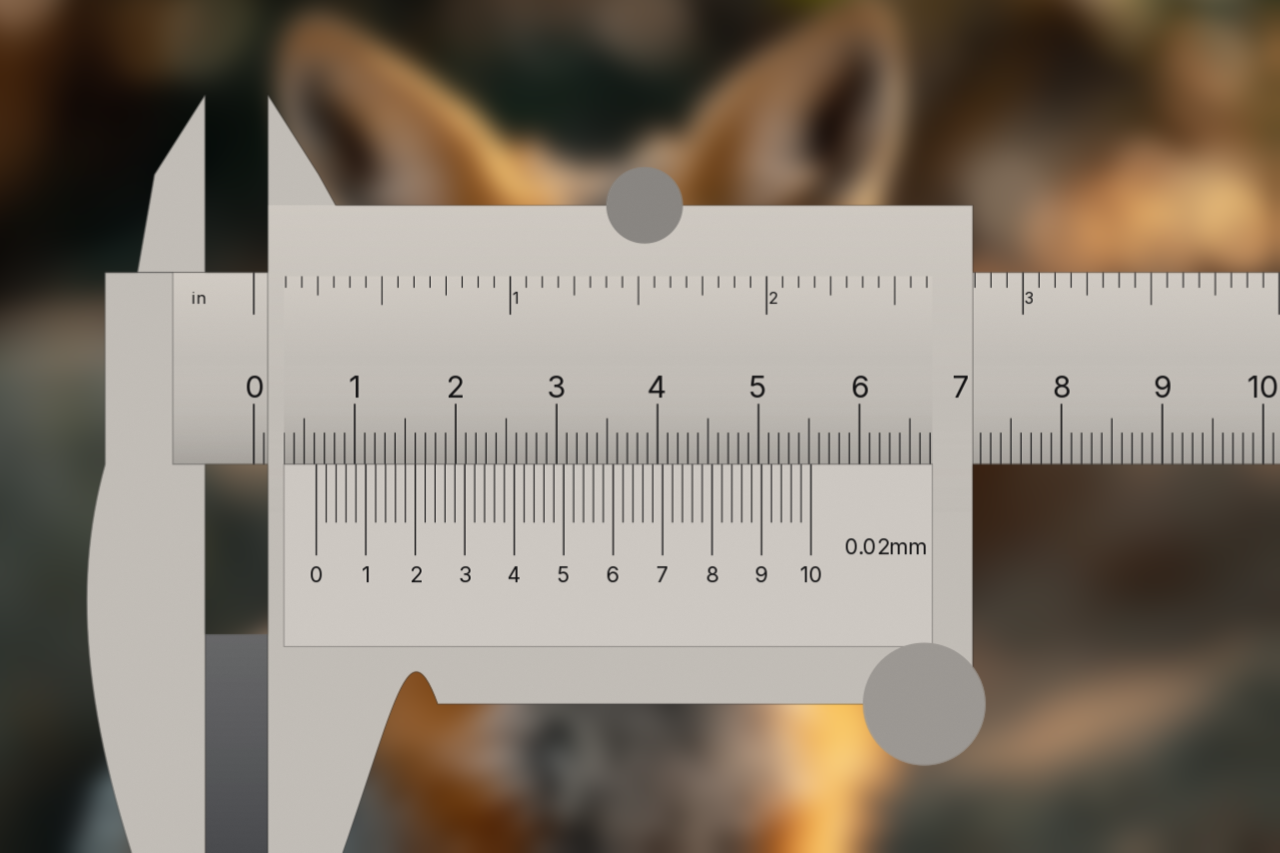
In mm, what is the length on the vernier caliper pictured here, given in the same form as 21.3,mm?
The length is 6.2,mm
